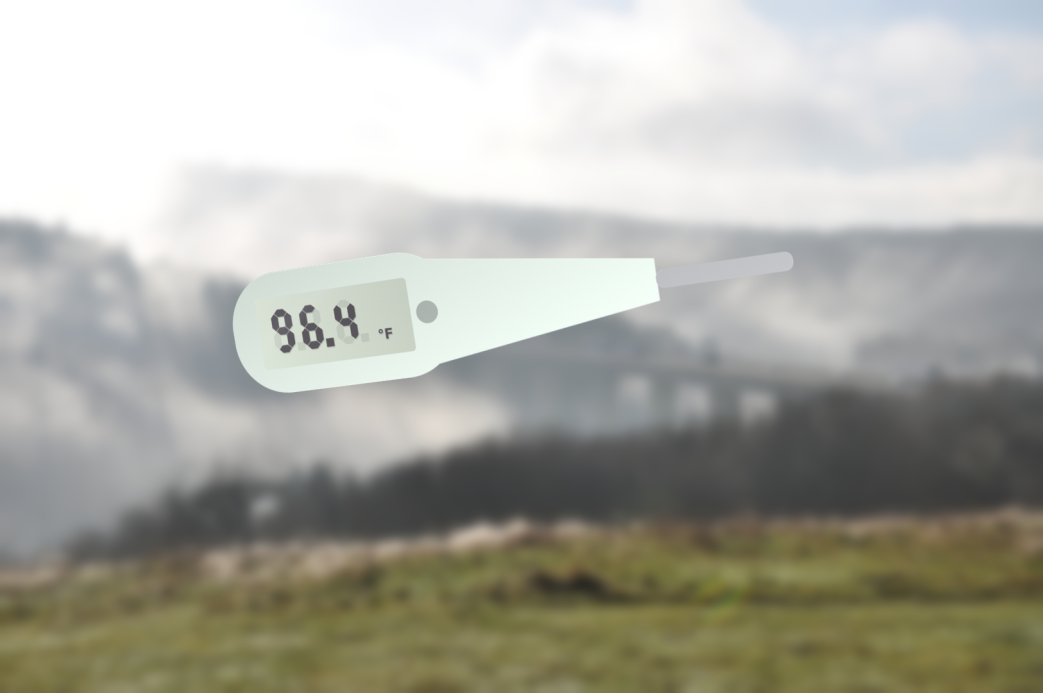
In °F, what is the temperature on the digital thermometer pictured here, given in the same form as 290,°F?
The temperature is 96.4,°F
